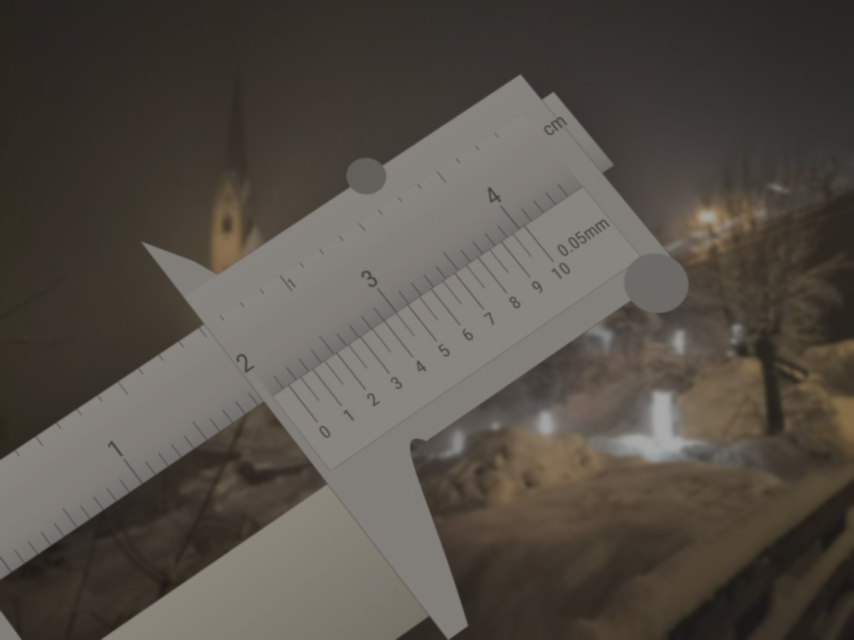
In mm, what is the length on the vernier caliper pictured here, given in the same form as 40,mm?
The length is 21.4,mm
